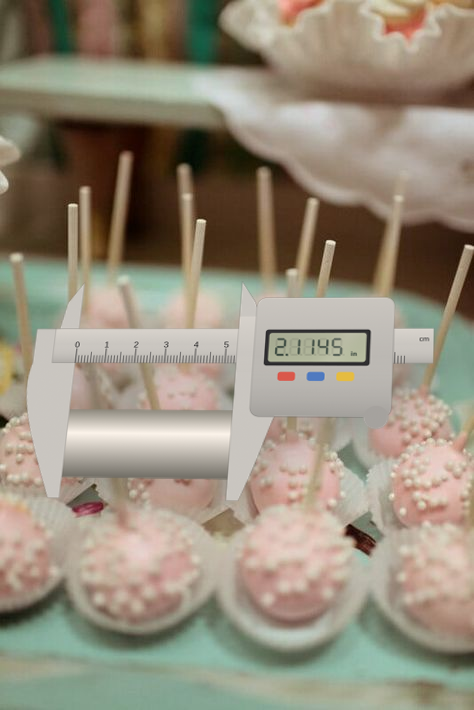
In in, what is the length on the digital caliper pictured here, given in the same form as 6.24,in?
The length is 2.1145,in
